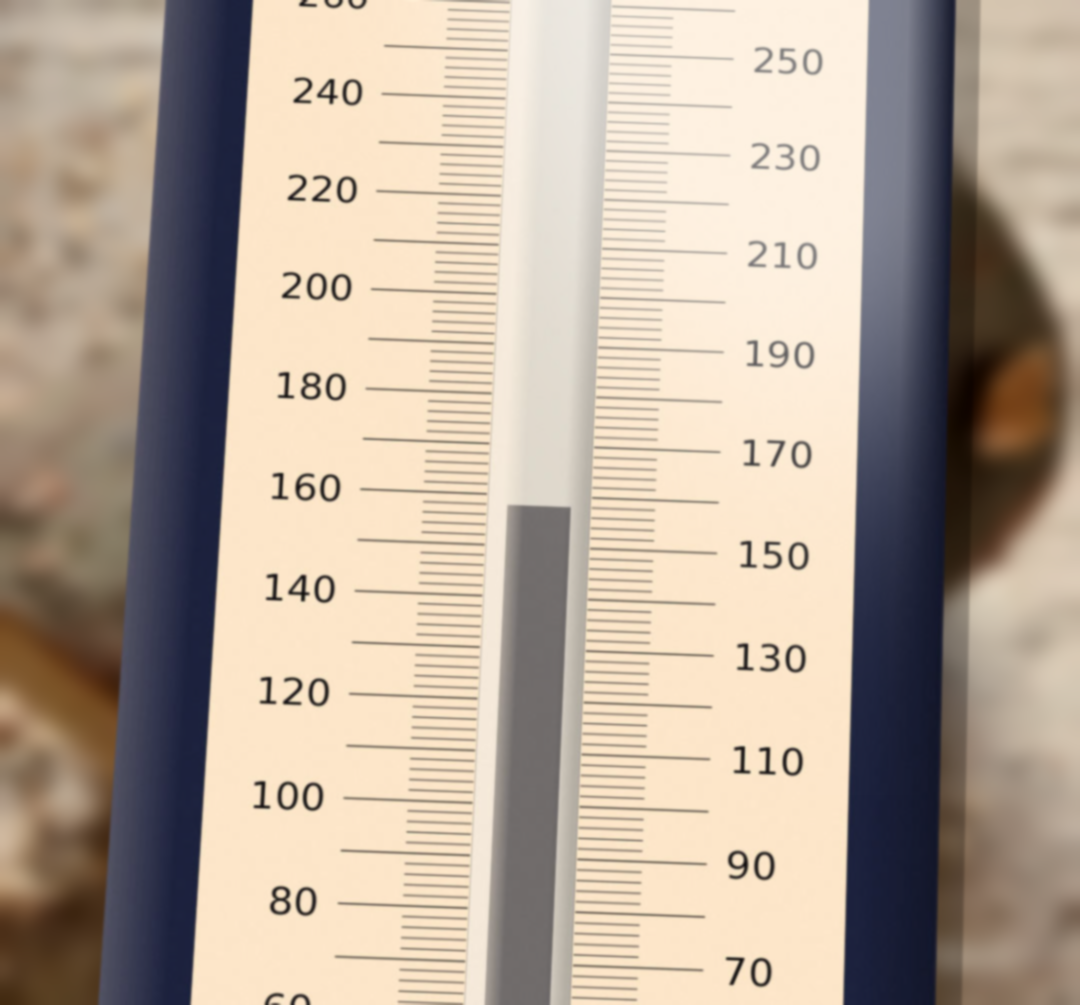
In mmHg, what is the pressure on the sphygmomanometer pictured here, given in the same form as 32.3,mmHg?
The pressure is 158,mmHg
